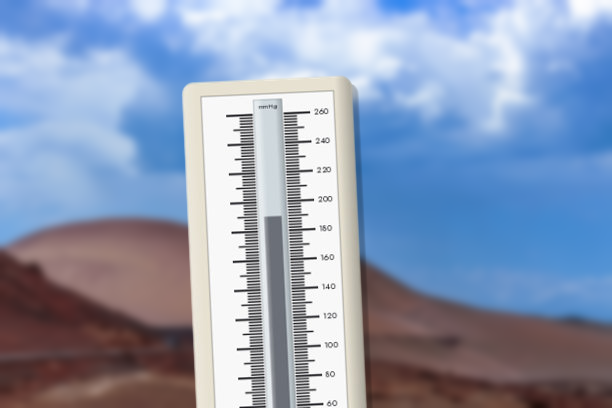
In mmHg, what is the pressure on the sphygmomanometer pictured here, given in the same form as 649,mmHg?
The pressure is 190,mmHg
